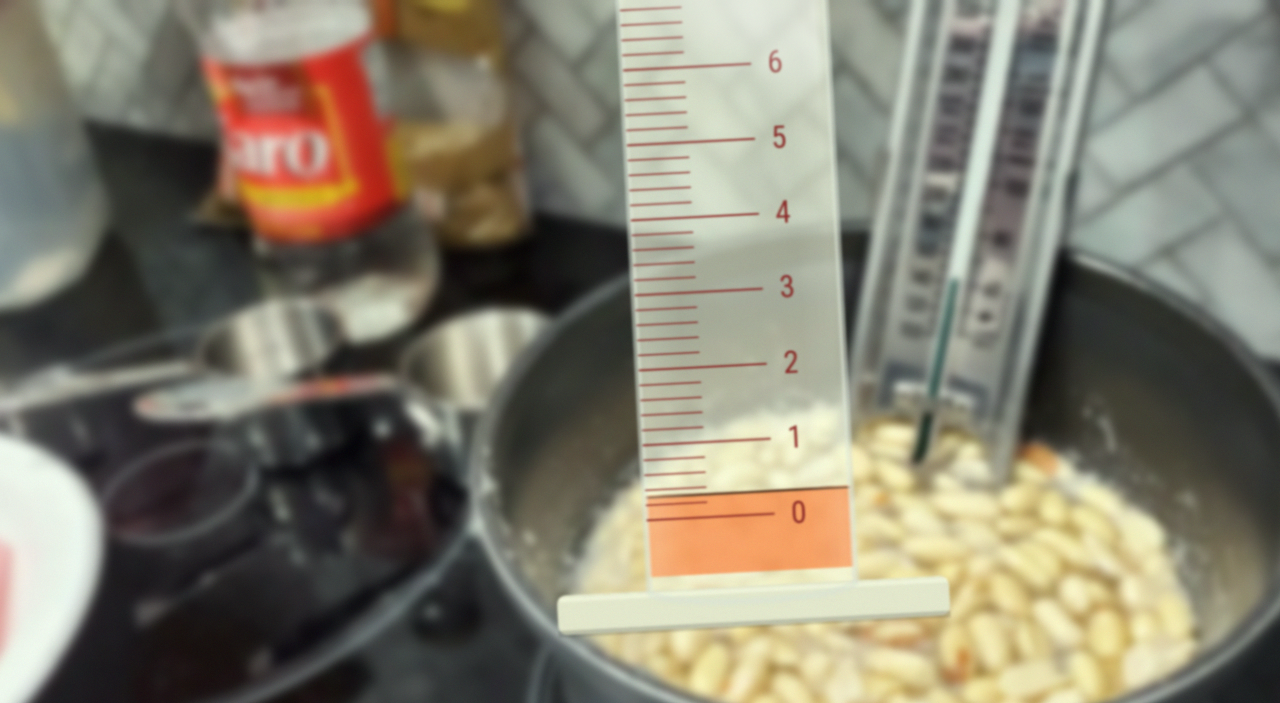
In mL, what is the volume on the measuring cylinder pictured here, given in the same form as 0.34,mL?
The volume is 0.3,mL
